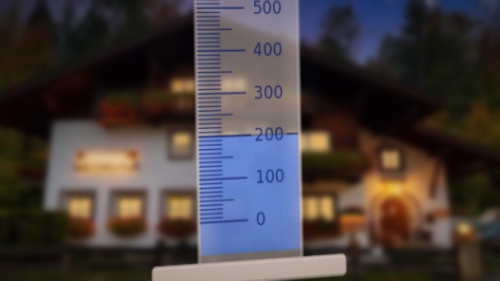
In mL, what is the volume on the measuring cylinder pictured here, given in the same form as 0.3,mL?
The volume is 200,mL
